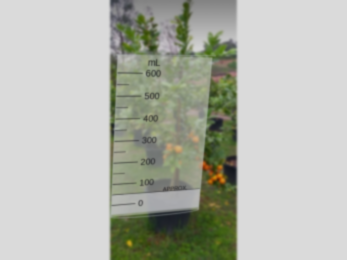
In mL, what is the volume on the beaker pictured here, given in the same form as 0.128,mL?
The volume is 50,mL
